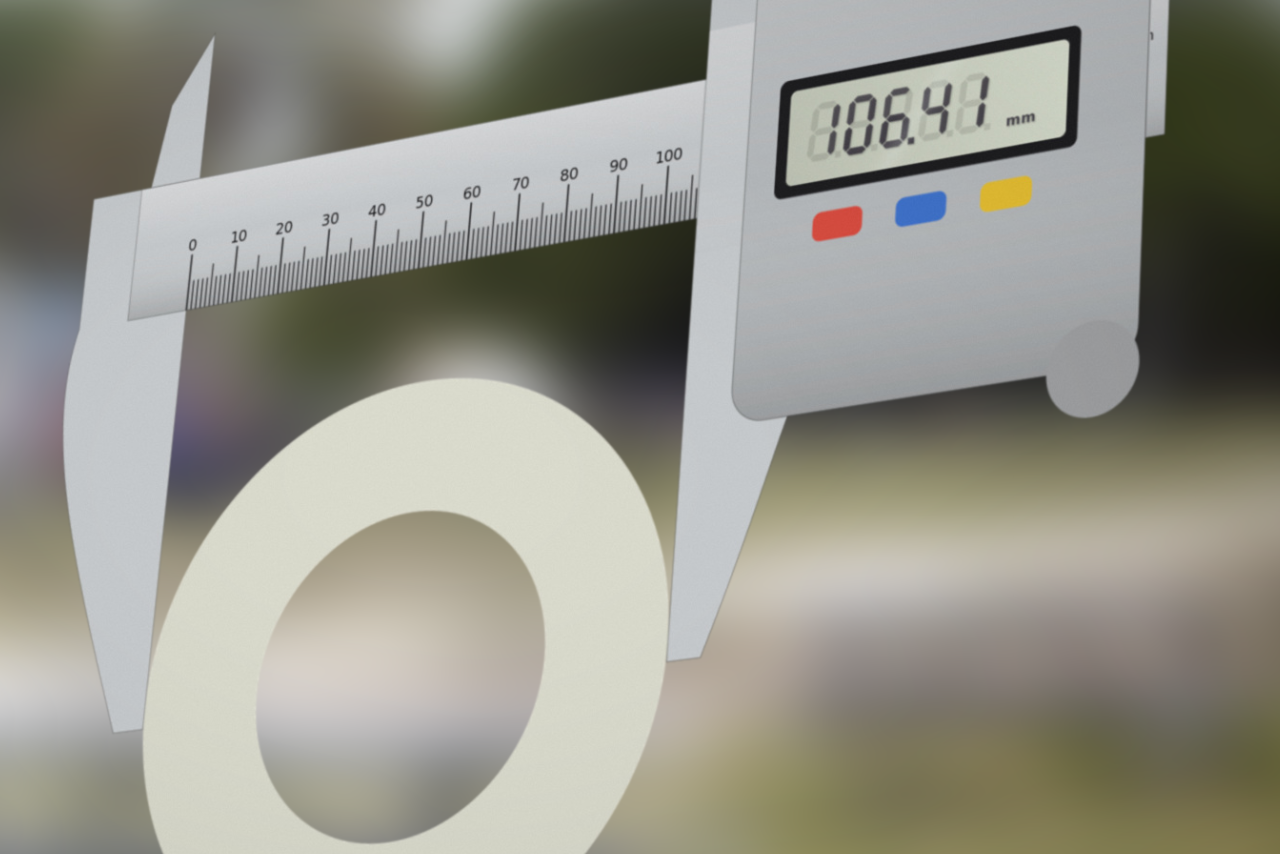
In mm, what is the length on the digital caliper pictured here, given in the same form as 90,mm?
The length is 106.41,mm
